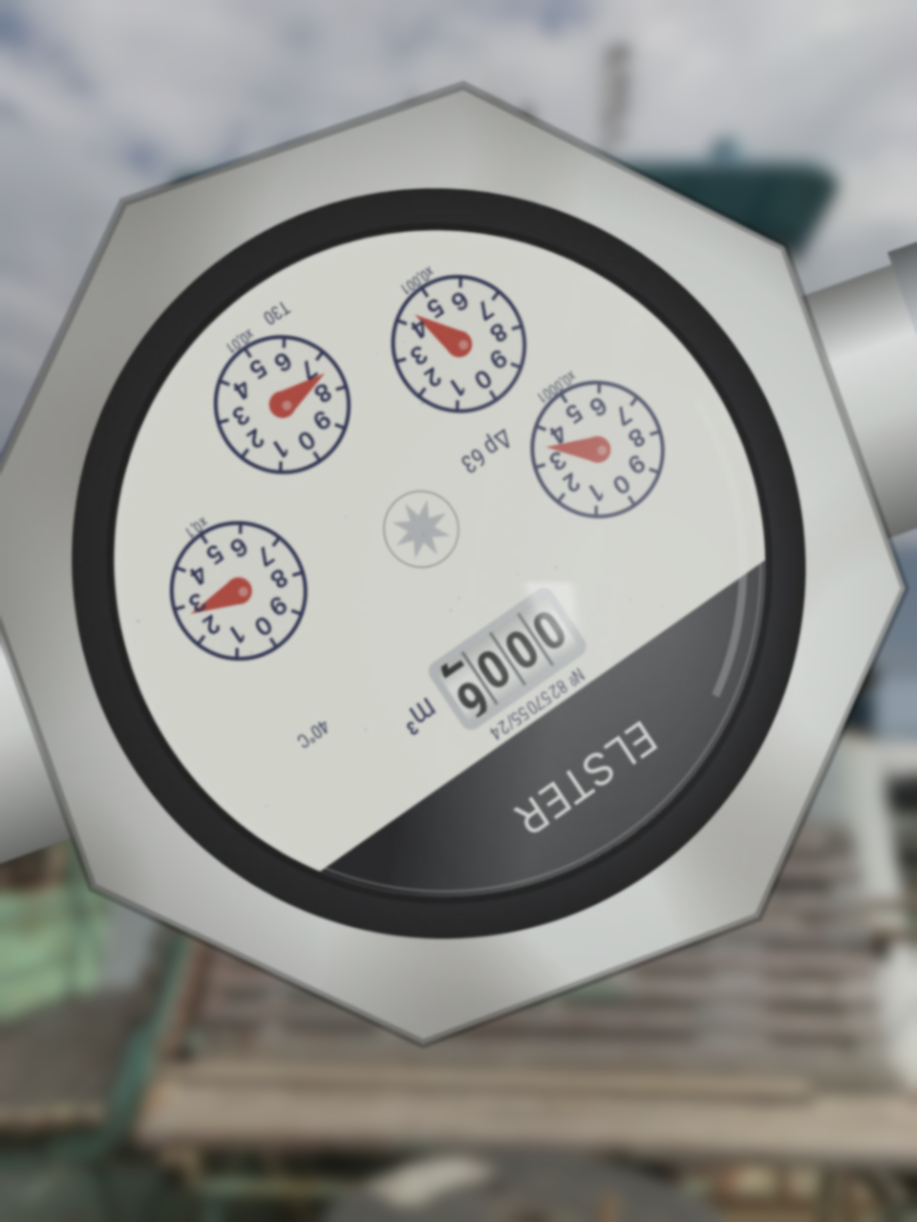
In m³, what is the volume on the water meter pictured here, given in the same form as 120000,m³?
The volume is 6.2743,m³
